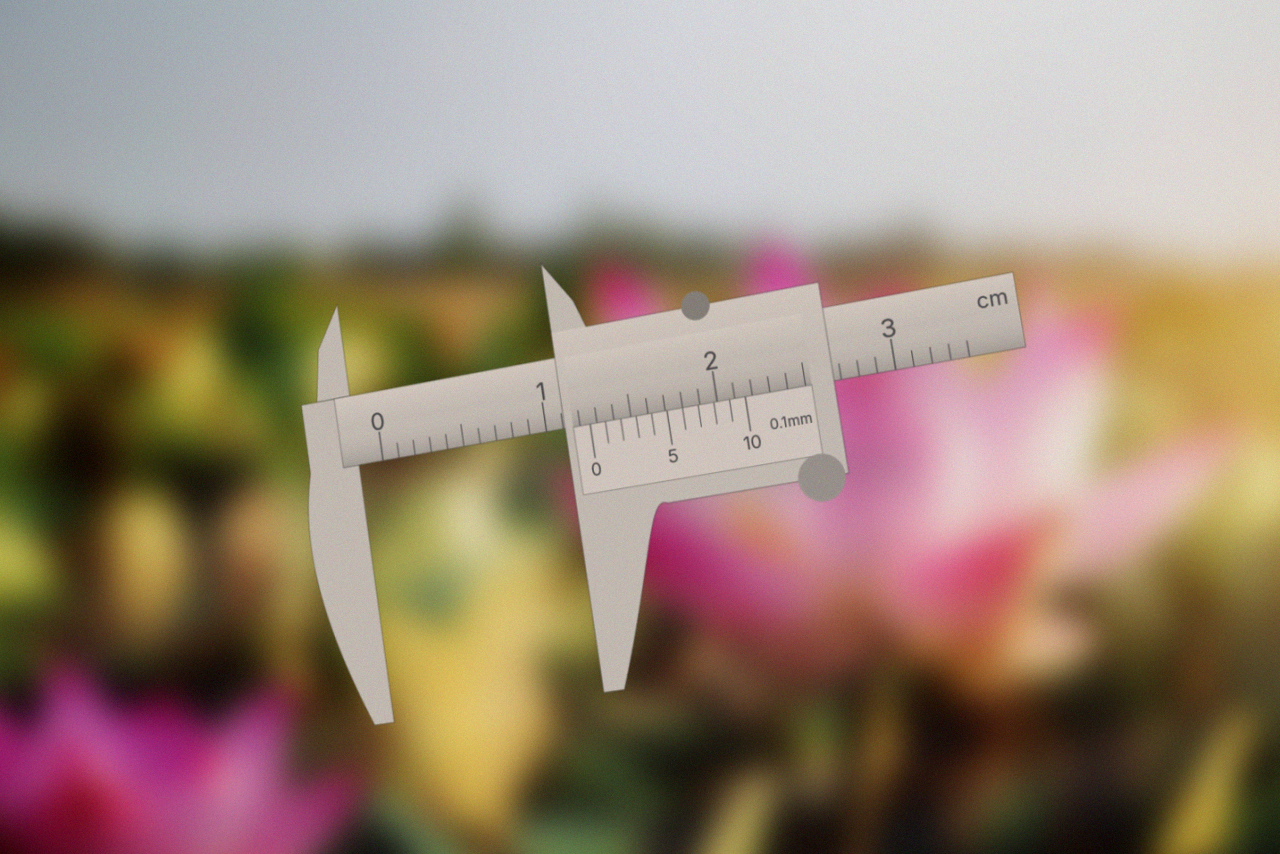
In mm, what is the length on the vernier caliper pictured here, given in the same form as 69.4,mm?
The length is 12.6,mm
